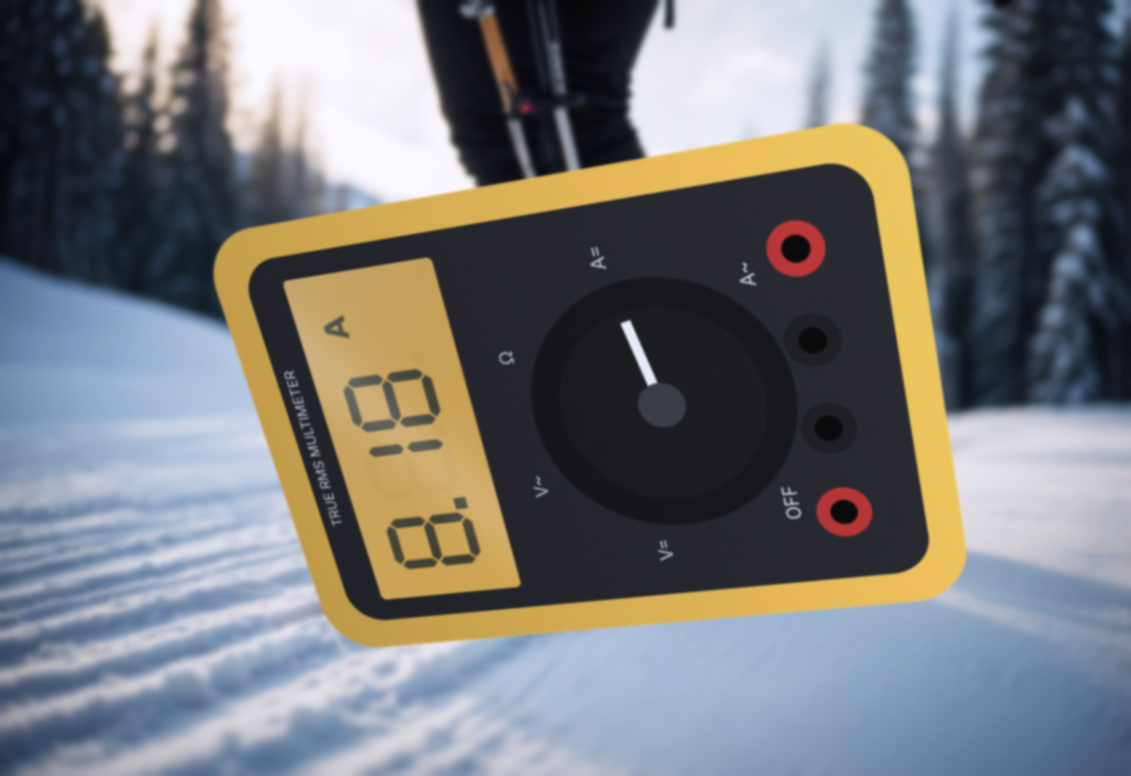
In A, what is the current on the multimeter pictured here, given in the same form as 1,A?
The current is 8.18,A
